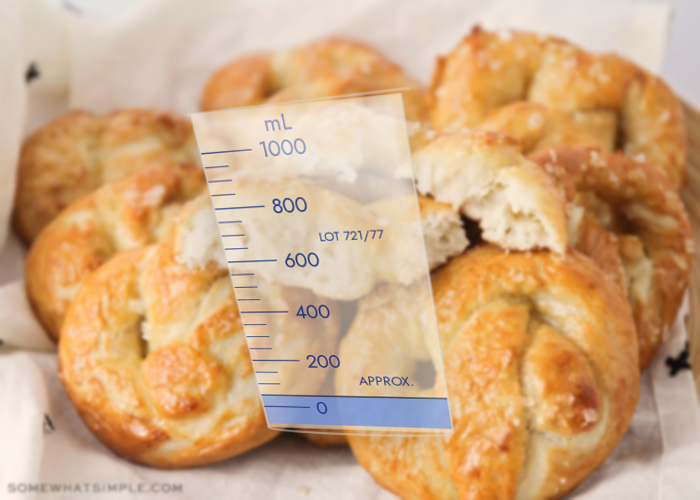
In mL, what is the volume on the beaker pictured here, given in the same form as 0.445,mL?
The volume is 50,mL
